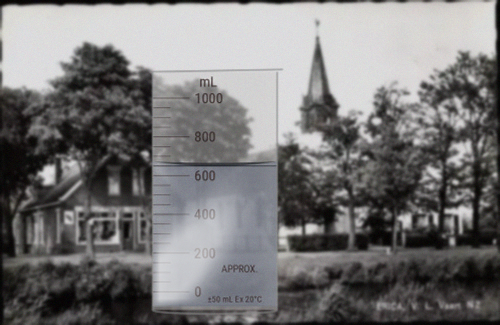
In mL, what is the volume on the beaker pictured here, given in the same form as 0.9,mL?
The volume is 650,mL
